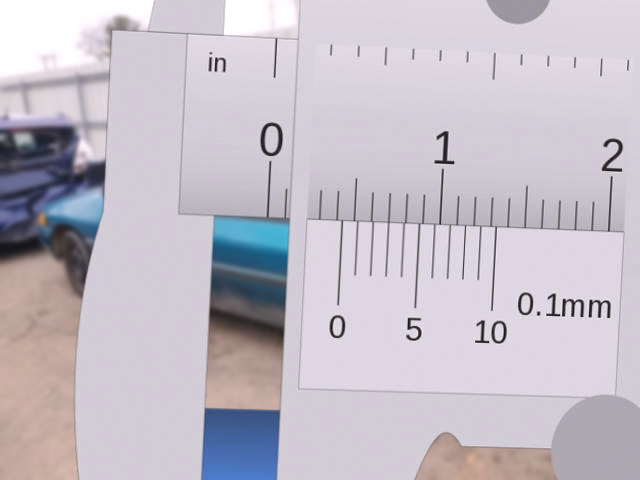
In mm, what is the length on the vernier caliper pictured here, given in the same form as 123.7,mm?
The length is 4.3,mm
